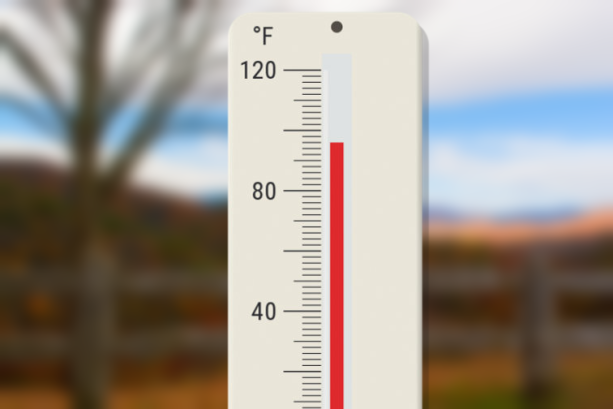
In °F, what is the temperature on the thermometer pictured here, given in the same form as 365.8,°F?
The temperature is 96,°F
